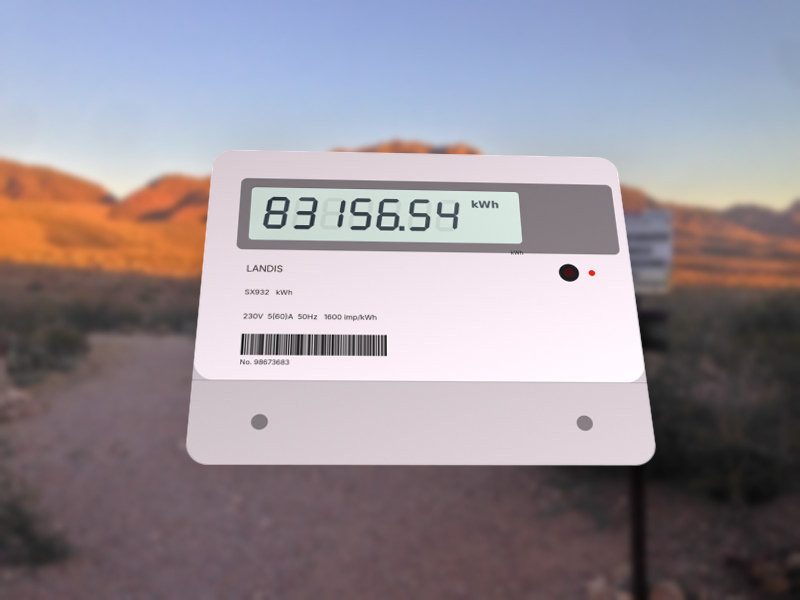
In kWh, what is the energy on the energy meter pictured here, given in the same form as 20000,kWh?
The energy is 83156.54,kWh
